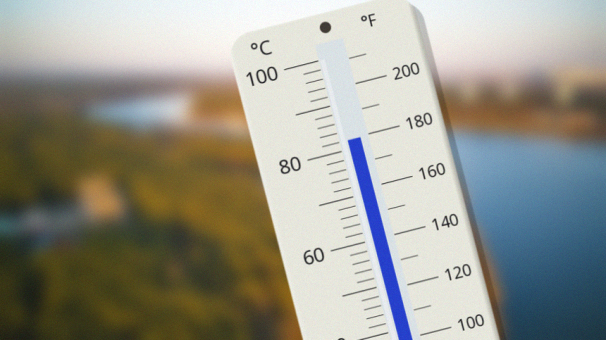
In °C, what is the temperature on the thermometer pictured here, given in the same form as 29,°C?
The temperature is 82,°C
